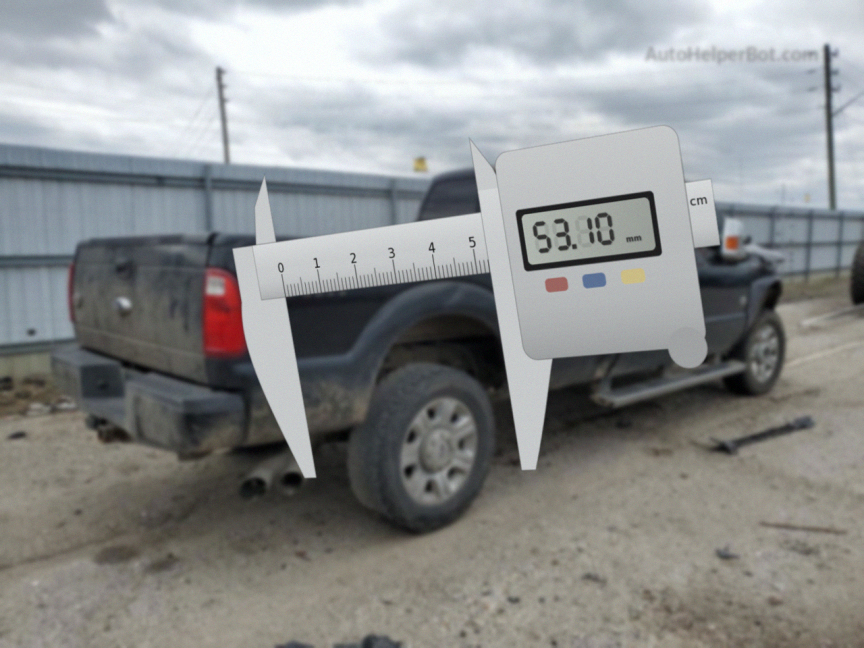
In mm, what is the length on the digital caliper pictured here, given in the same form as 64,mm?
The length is 53.10,mm
